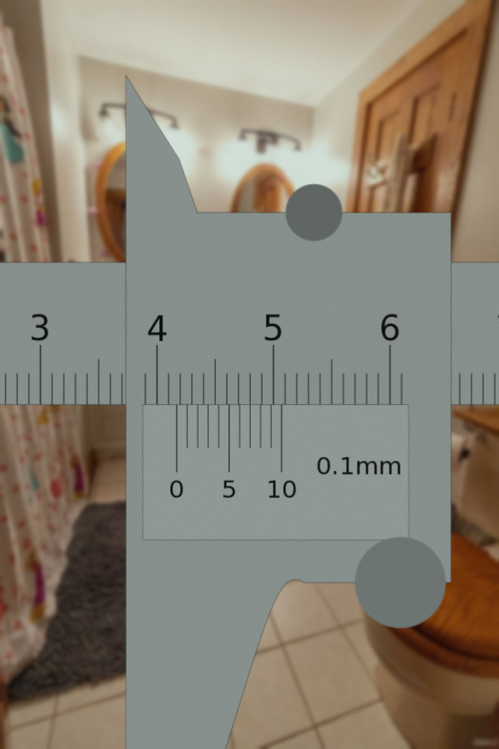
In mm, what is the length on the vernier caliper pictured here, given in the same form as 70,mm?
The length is 41.7,mm
